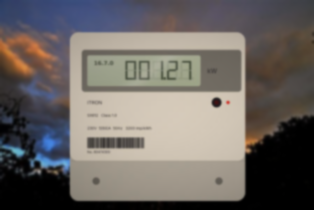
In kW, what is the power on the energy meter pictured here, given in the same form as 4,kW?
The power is 1.27,kW
